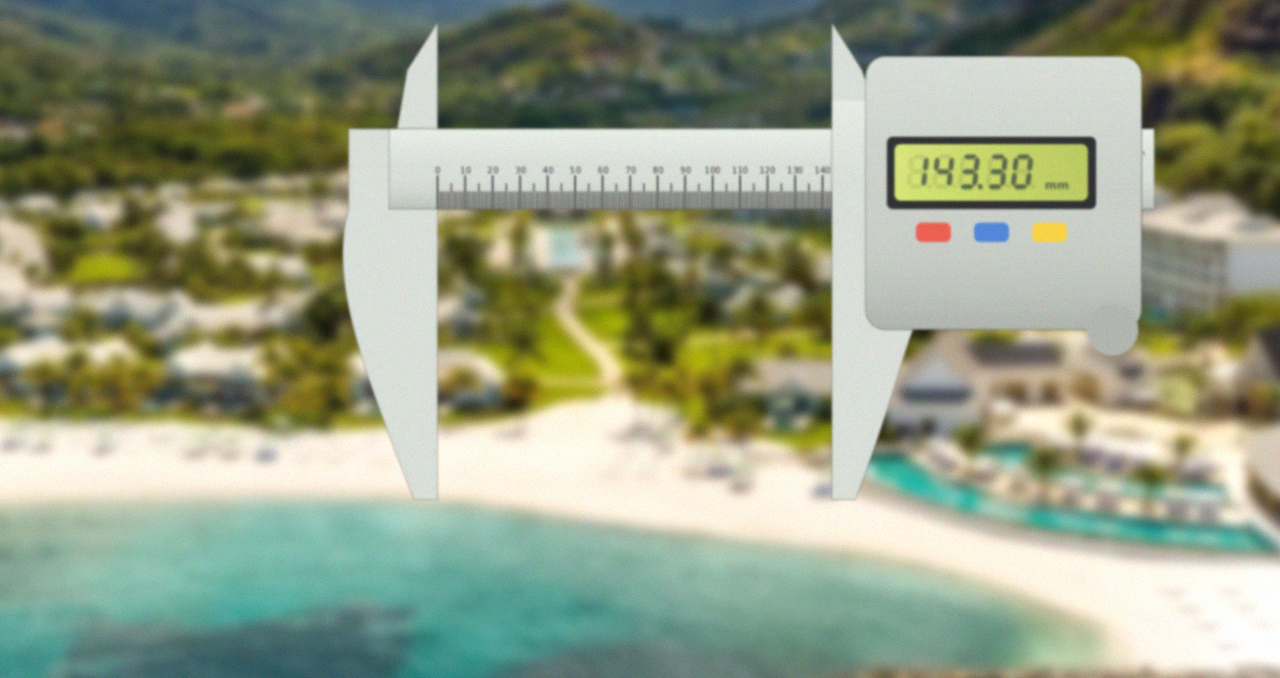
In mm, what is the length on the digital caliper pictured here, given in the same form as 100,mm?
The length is 143.30,mm
